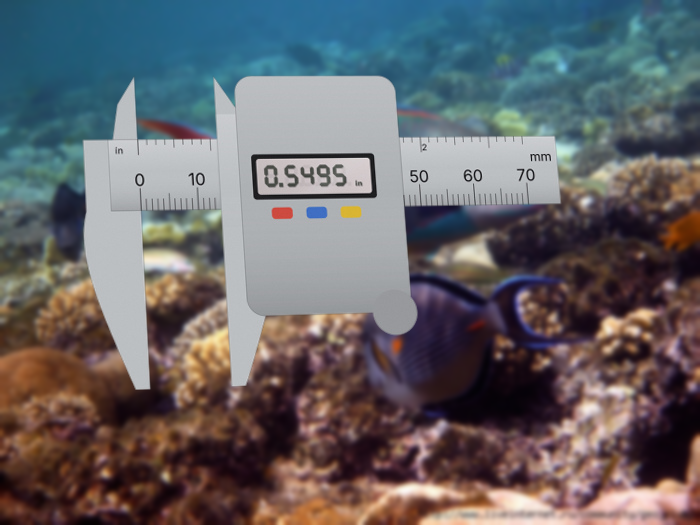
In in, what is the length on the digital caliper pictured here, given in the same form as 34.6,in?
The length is 0.5495,in
